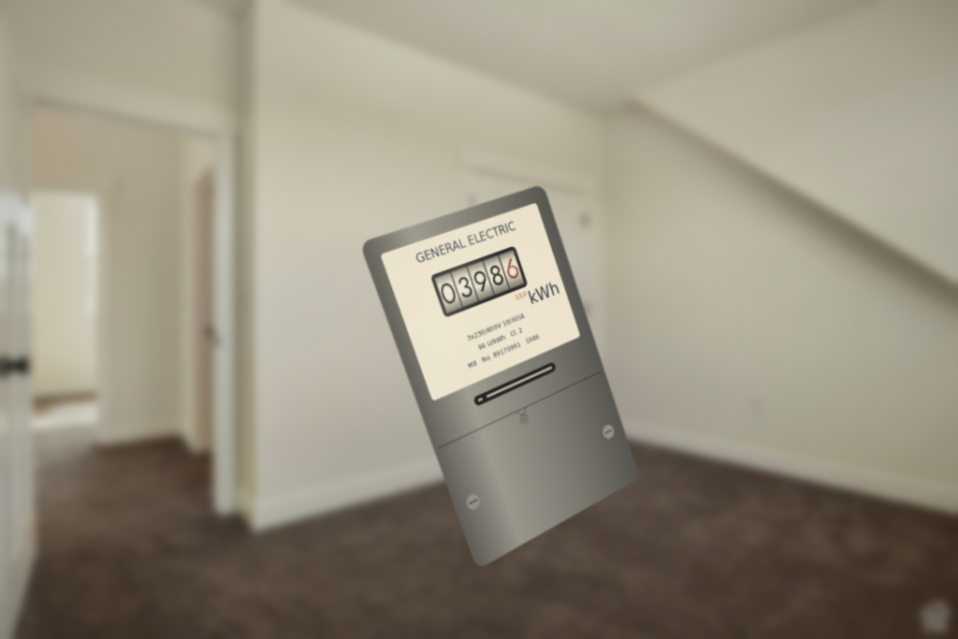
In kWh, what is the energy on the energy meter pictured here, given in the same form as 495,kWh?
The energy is 398.6,kWh
